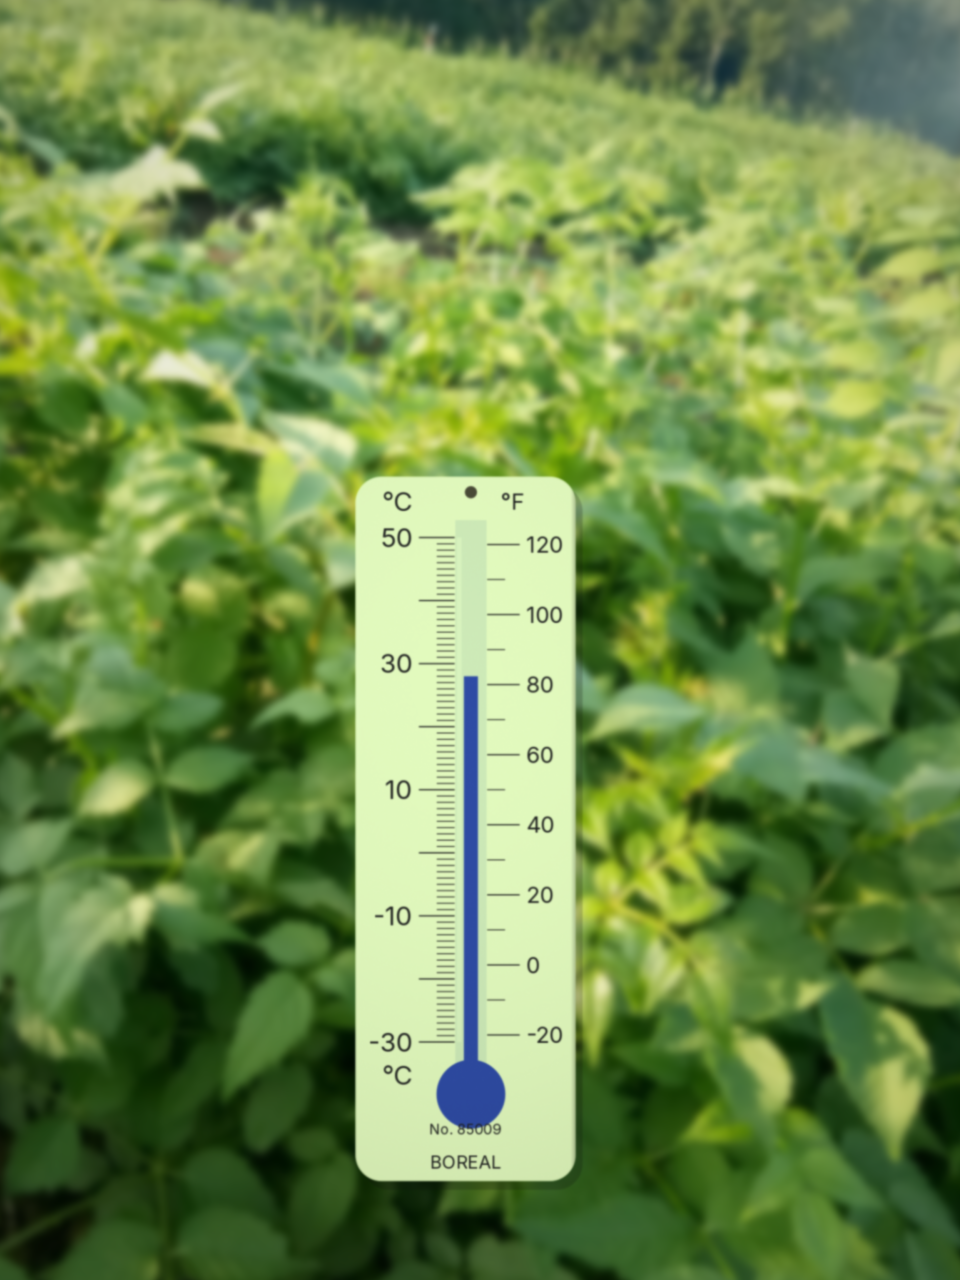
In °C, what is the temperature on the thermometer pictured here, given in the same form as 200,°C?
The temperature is 28,°C
